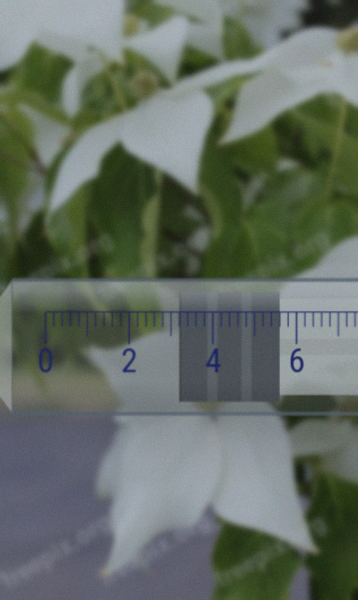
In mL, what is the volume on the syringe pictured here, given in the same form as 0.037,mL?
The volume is 3.2,mL
